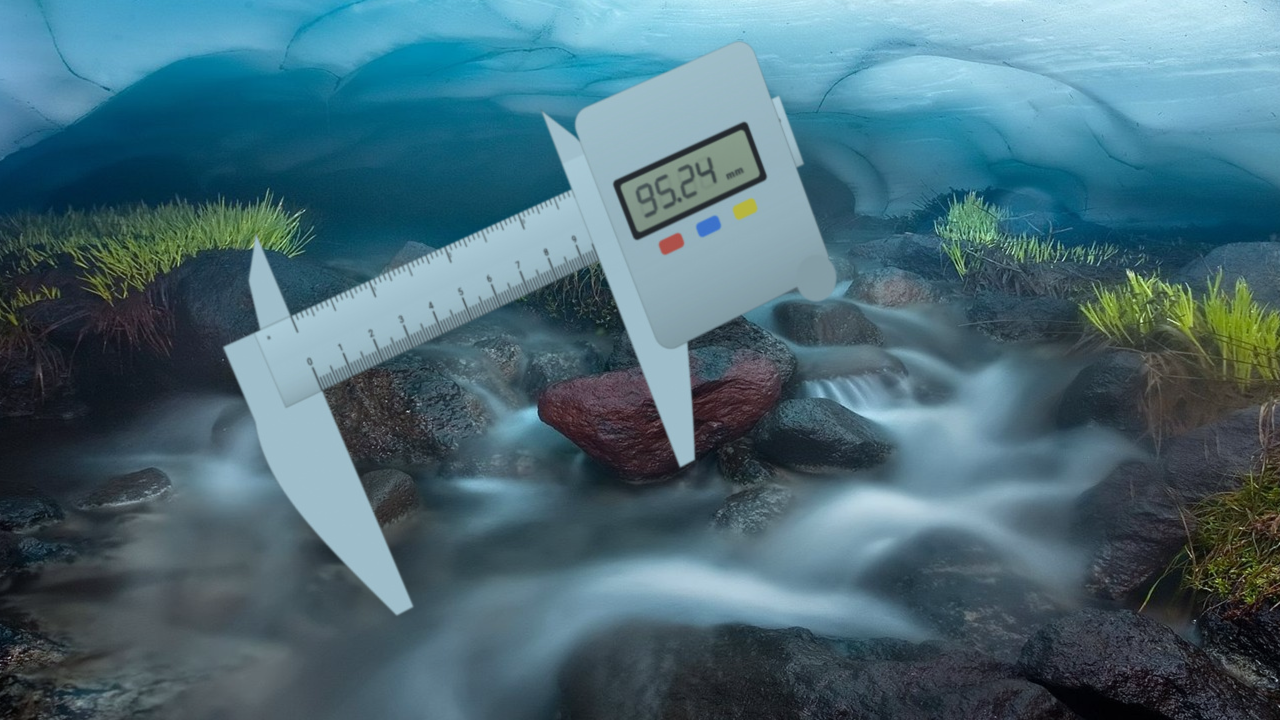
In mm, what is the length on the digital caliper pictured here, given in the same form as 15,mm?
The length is 95.24,mm
